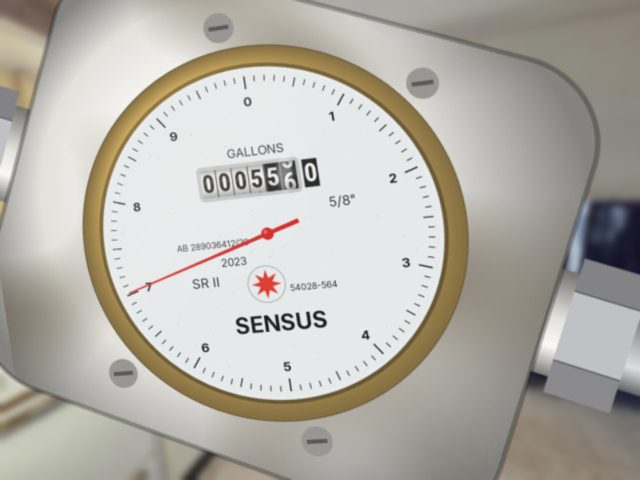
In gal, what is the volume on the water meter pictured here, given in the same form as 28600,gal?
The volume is 5557.0,gal
